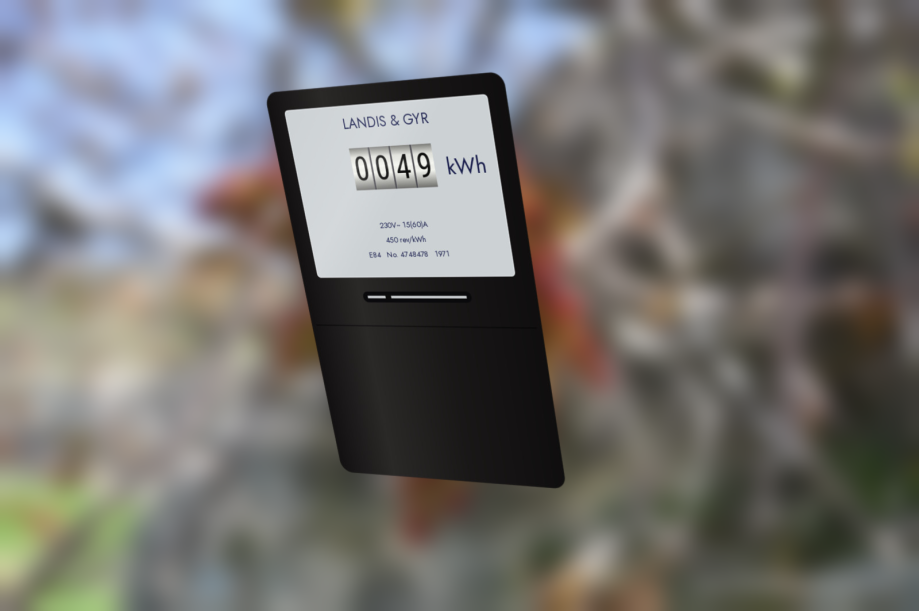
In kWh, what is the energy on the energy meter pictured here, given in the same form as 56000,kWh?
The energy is 49,kWh
